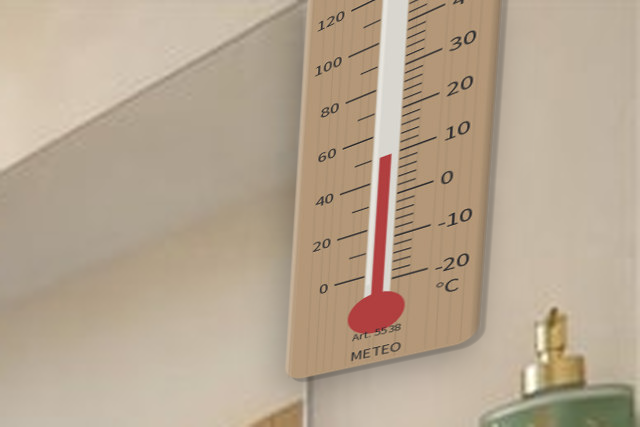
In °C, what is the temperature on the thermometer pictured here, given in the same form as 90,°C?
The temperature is 10,°C
